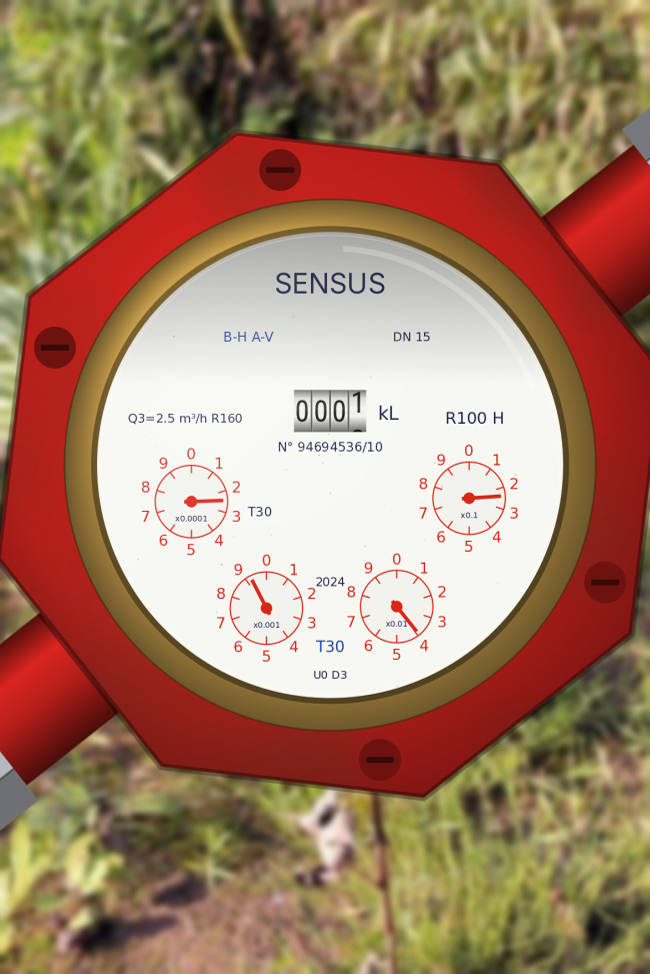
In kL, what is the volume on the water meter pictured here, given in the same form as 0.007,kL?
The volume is 1.2392,kL
